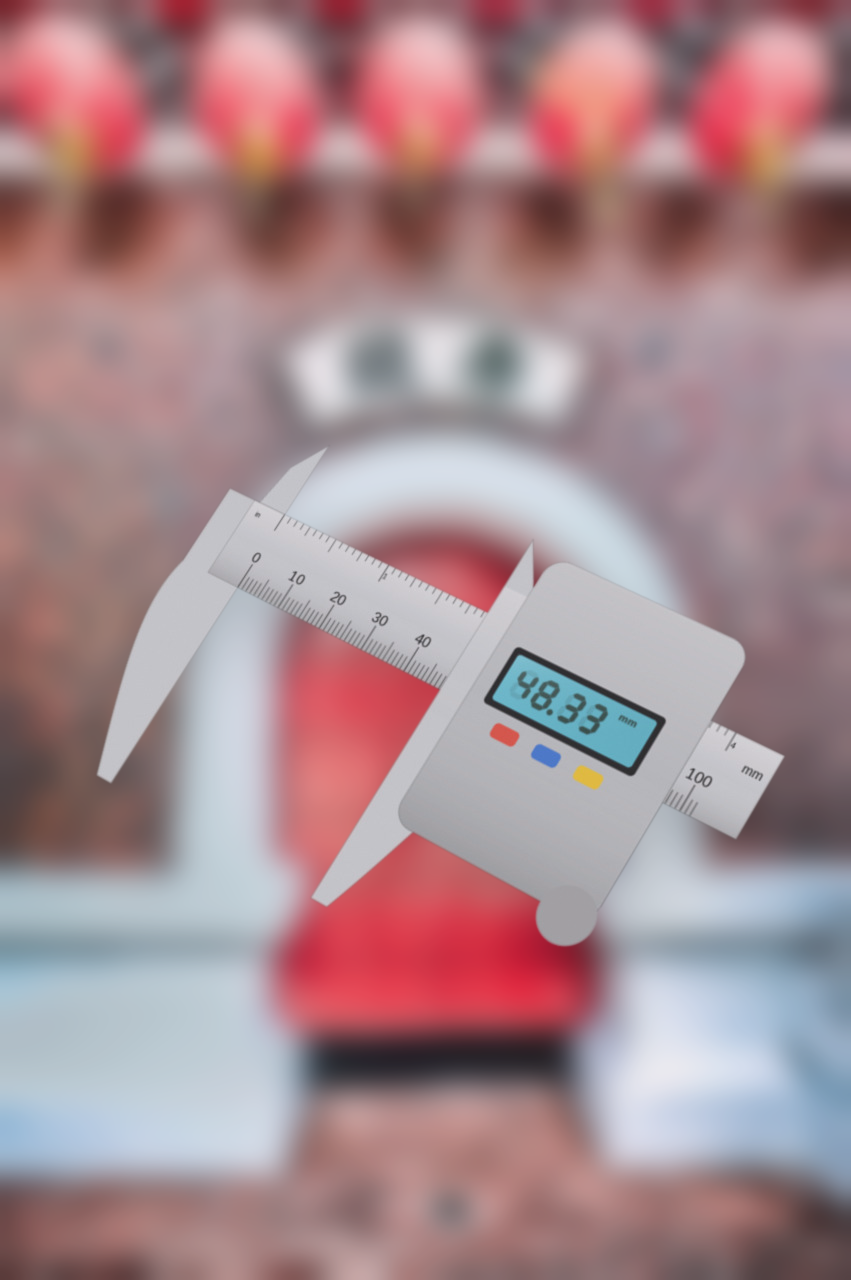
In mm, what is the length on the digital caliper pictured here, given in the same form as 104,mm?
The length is 48.33,mm
